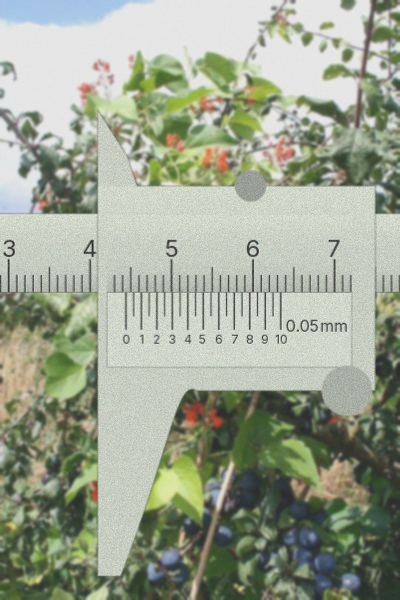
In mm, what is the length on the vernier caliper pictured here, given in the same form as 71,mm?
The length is 44.4,mm
